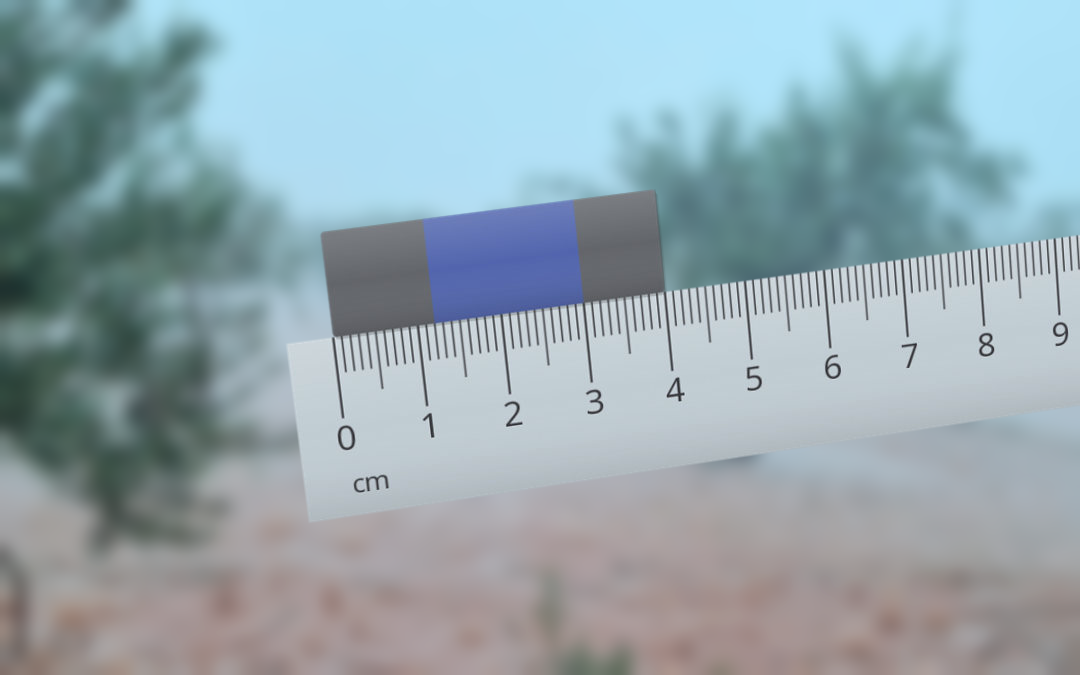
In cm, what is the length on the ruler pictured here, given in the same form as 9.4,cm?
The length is 4,cm
